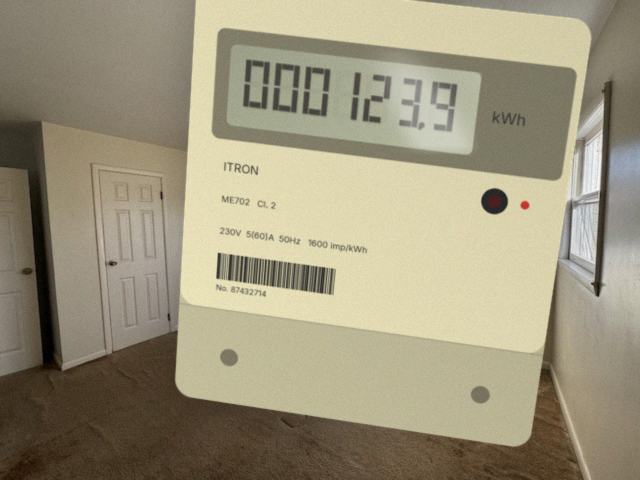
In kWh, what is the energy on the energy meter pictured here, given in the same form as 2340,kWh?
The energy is 123.9,kWh
